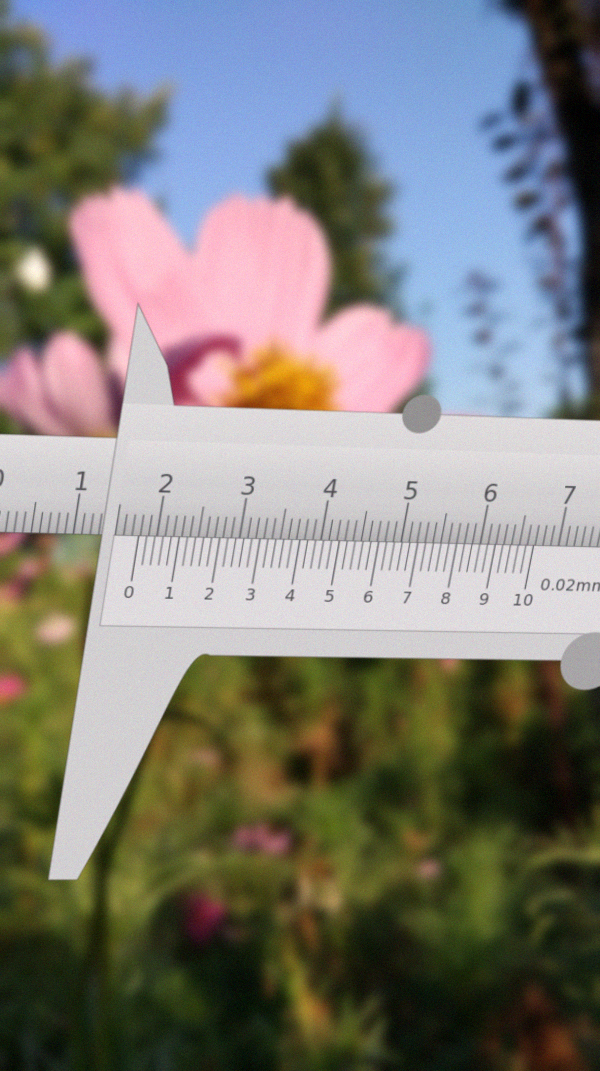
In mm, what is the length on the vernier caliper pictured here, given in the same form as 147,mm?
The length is 17.8,mm
